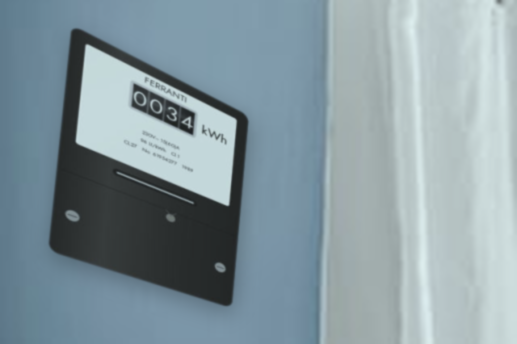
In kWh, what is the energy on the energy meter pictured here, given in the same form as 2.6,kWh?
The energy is 34,kWh
